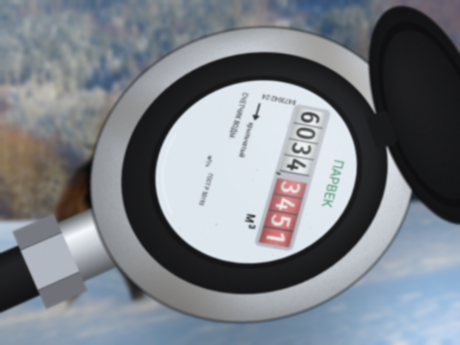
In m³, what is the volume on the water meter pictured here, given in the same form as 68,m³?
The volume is 6034.3451,m³
